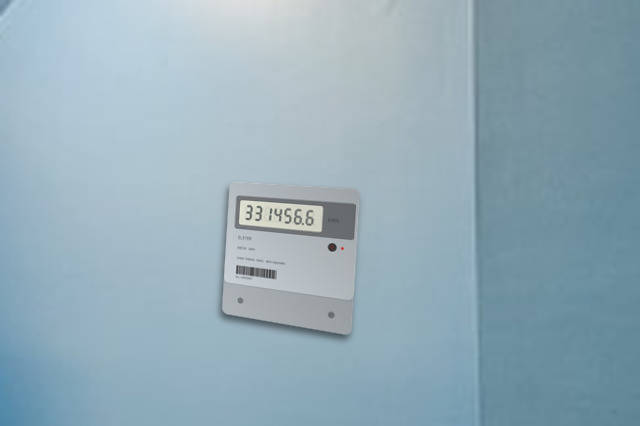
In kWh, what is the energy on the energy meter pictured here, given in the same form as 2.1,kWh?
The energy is 331456.6,kWh
